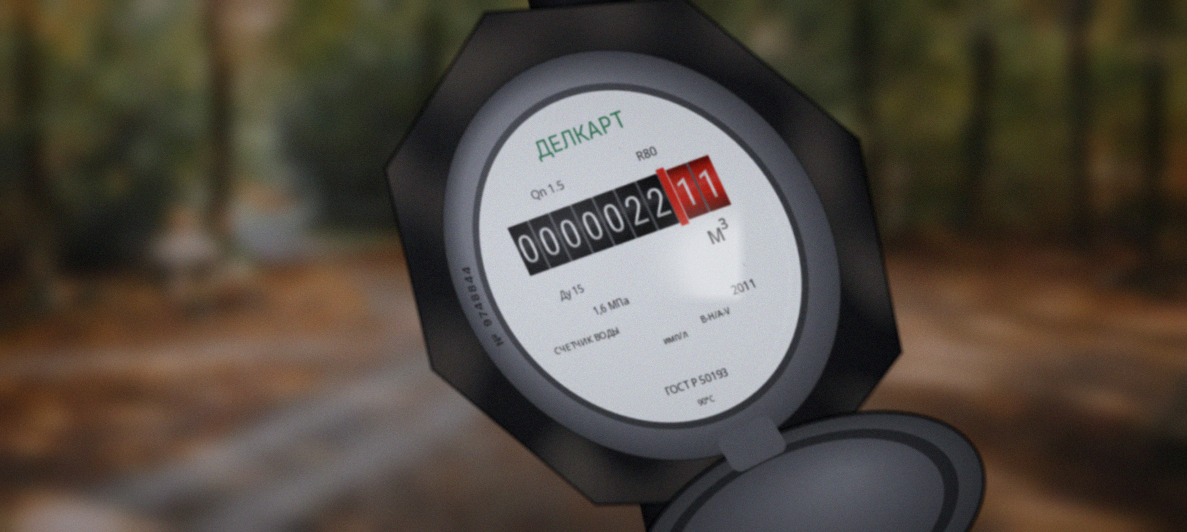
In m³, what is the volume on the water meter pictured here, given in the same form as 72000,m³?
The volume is 22.11,m³
